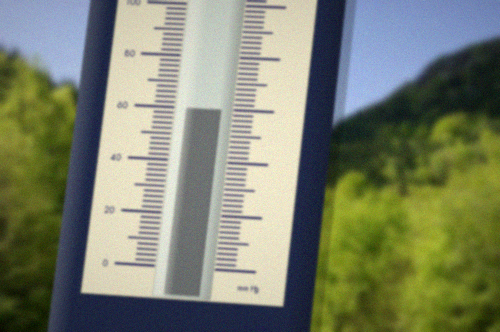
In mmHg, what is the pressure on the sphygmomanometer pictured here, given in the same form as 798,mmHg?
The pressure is 60,mmHg
